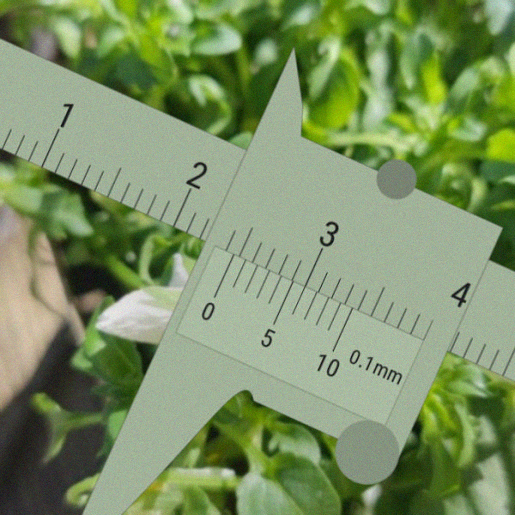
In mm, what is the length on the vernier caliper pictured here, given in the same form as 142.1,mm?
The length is 24.6,mm
